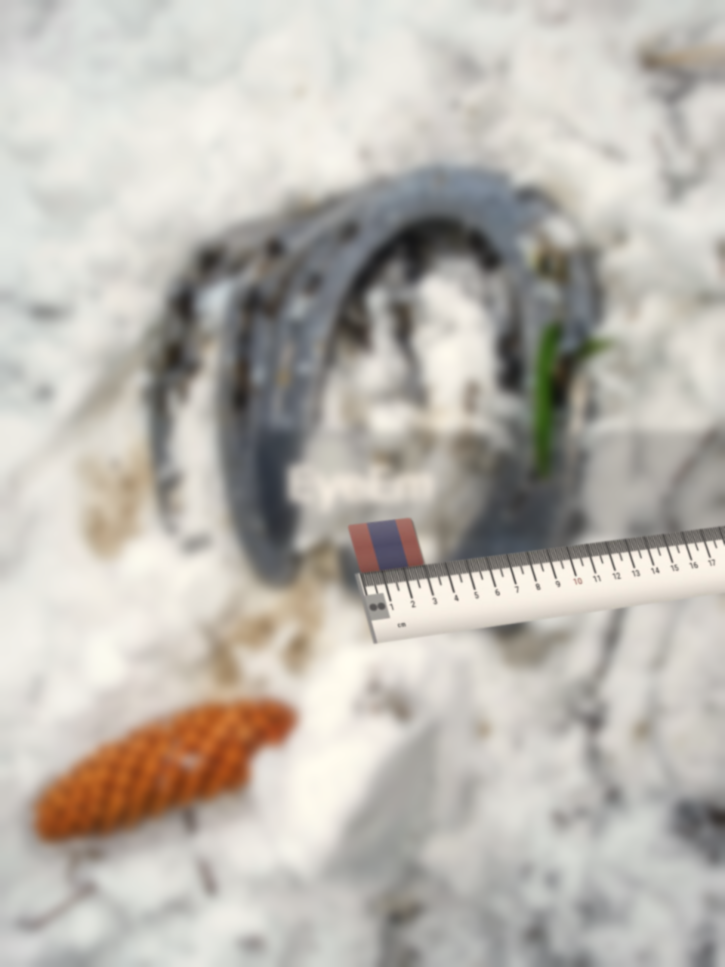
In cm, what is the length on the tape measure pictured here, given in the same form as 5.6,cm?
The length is 3,cm
